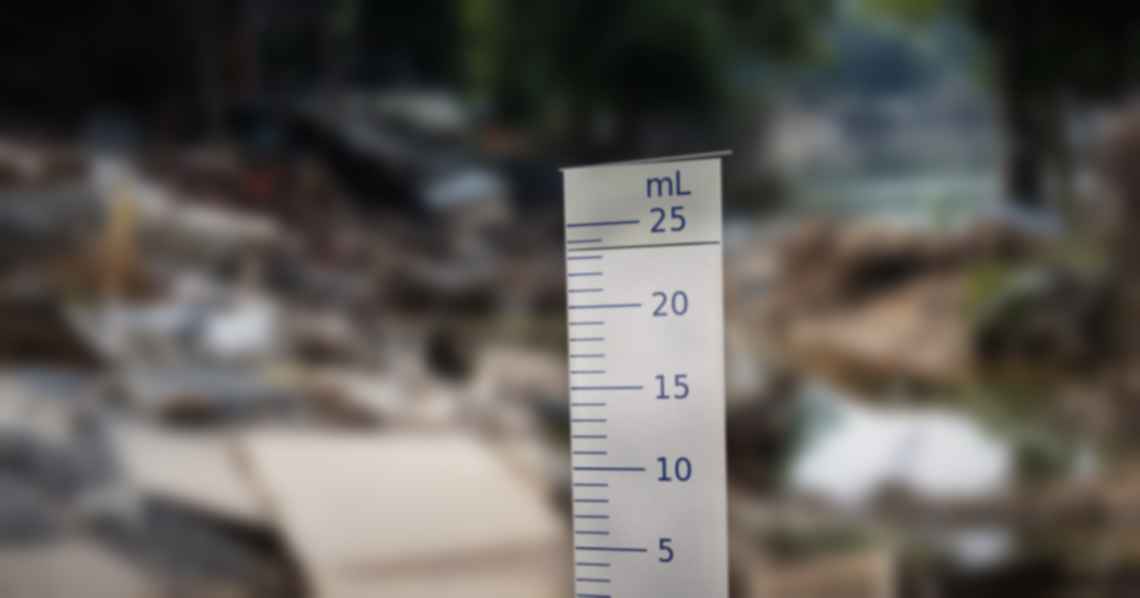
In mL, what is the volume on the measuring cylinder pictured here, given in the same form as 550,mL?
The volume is 23.5,mL
